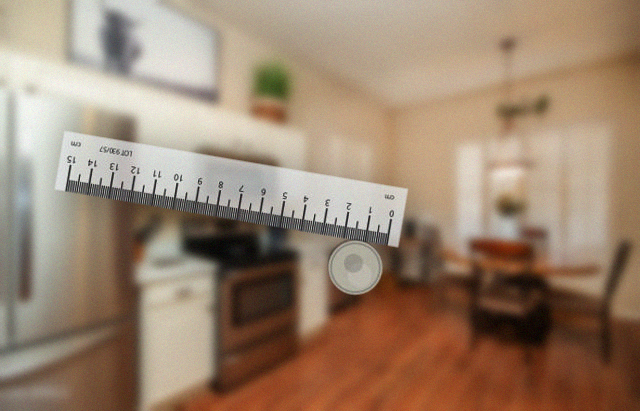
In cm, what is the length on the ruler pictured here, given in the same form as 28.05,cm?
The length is 2.5,cm
